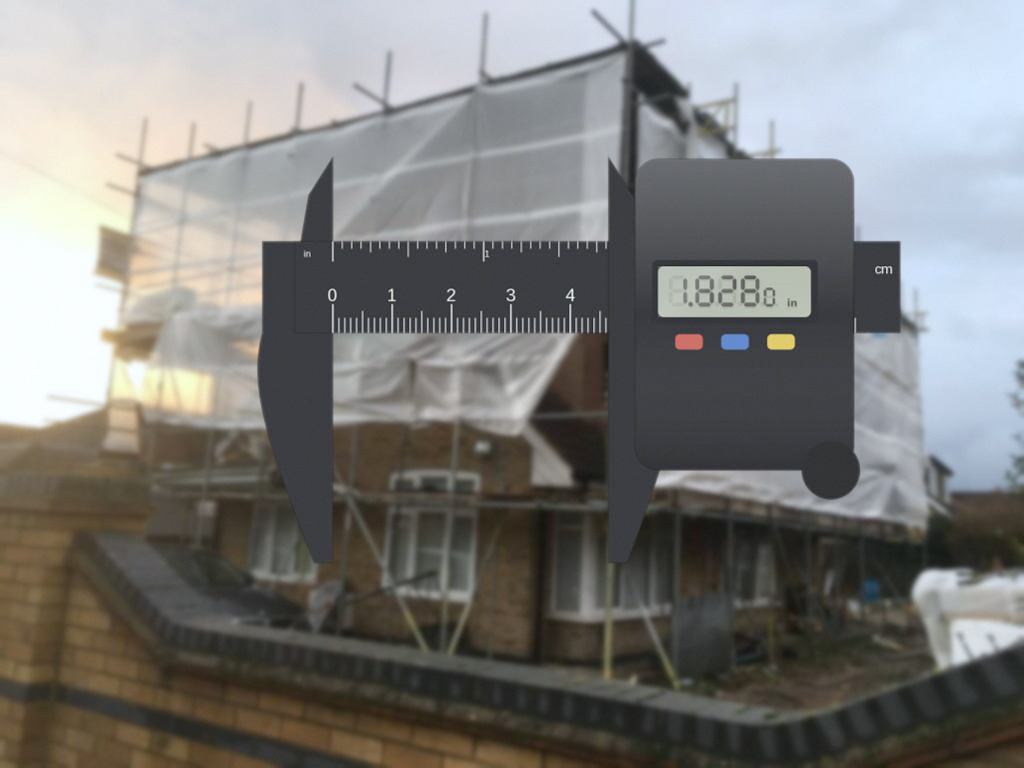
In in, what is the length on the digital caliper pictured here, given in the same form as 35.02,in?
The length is 1.8280,in
